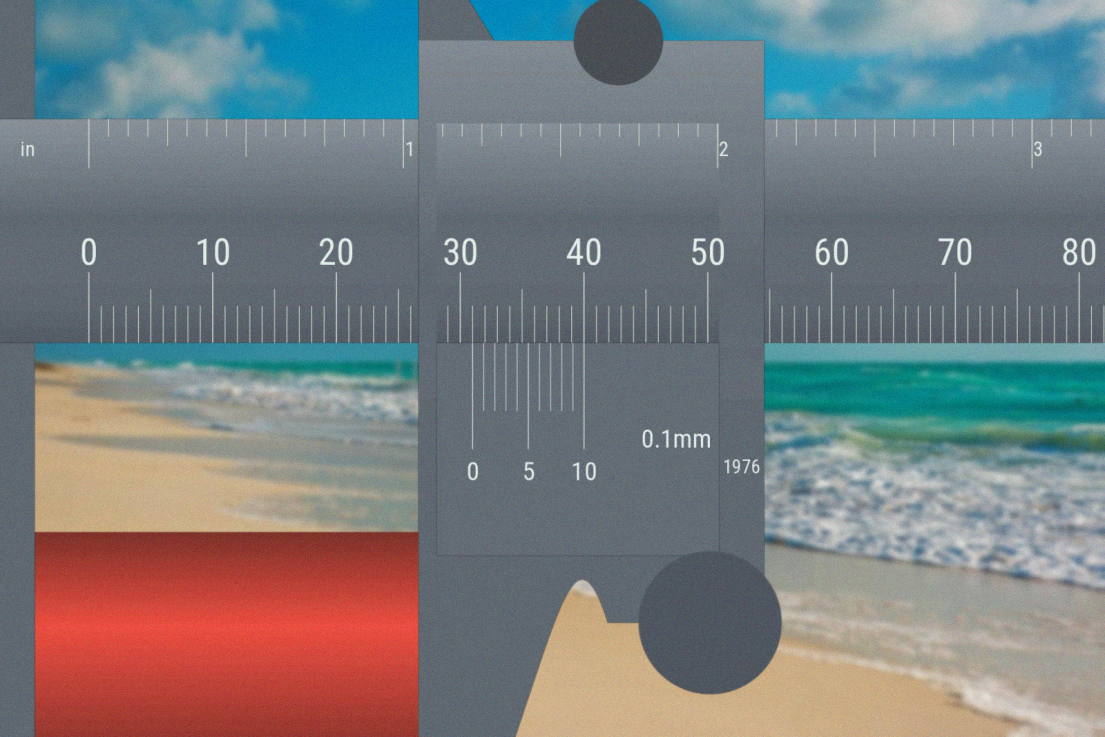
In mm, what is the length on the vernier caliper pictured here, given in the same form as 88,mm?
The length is 31.0,mm
